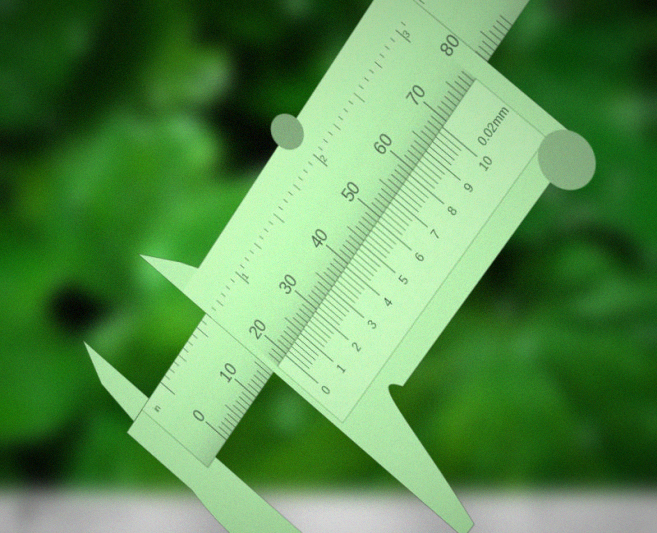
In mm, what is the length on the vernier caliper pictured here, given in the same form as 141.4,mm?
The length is 19.8,mm
